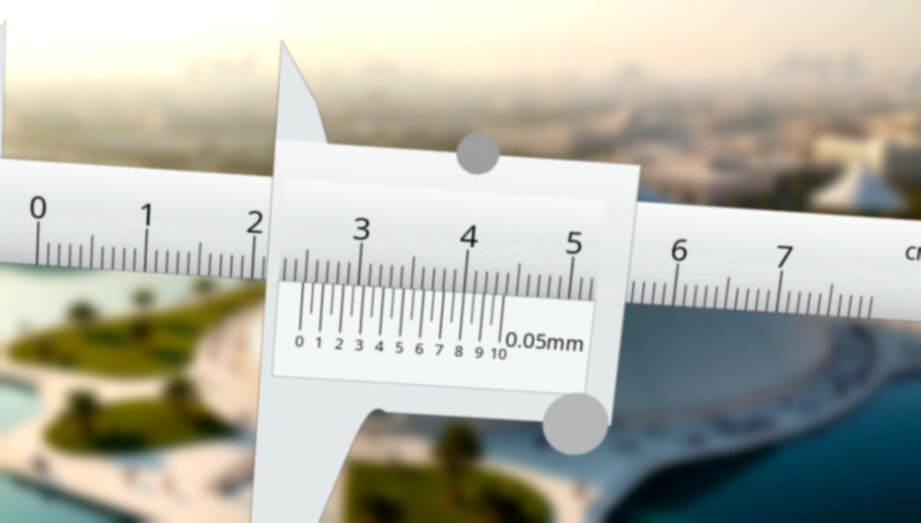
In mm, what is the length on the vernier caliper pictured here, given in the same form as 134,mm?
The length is 24.8,mm
